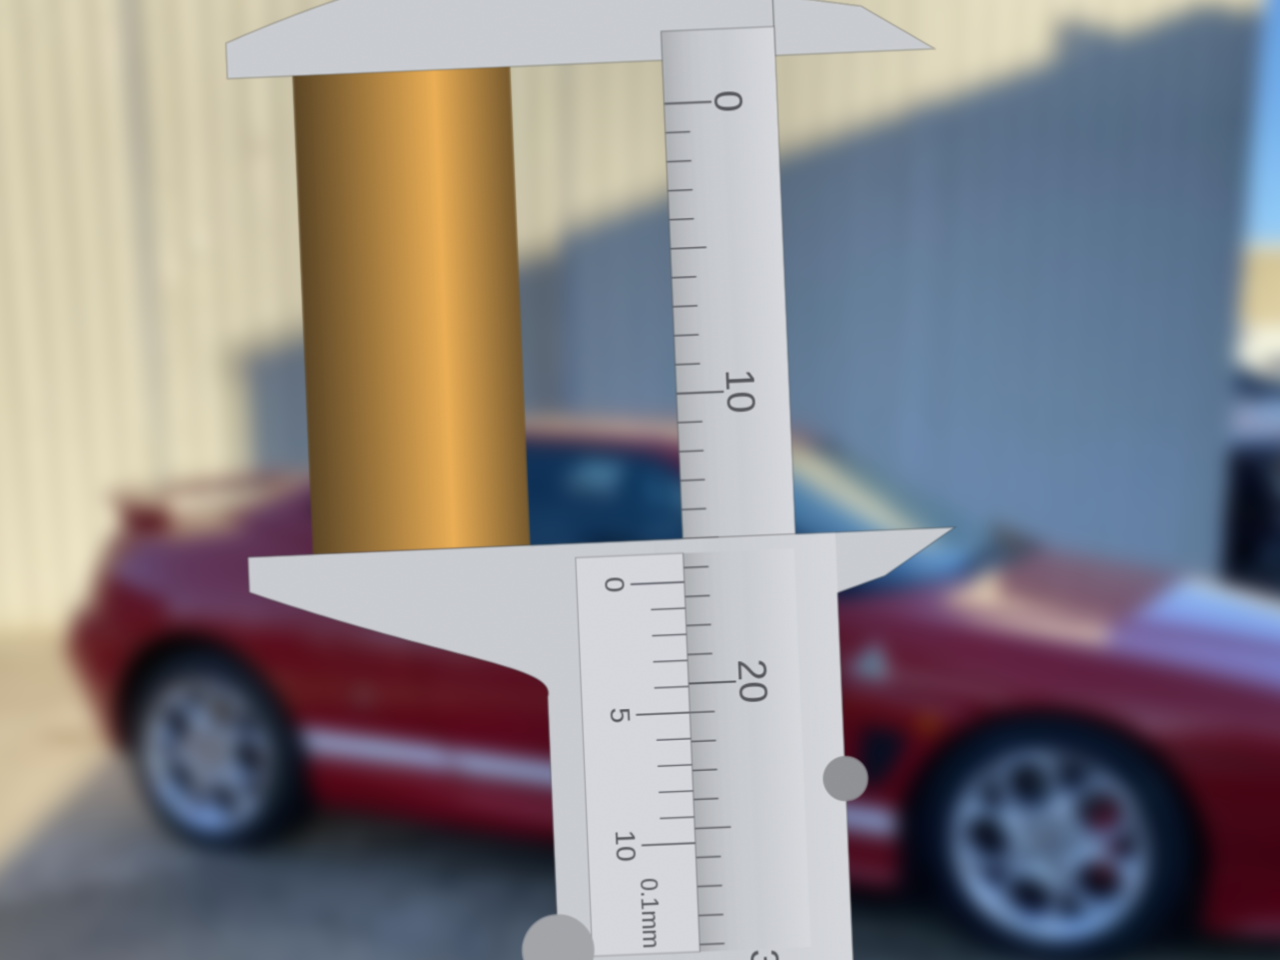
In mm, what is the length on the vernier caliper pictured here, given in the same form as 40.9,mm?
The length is 16.5,mm
